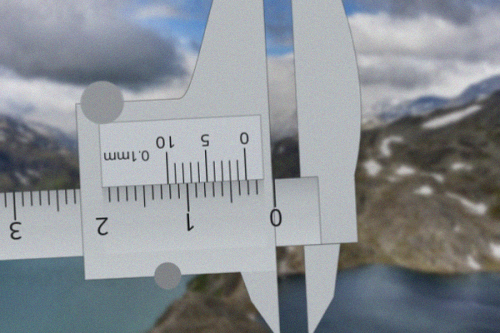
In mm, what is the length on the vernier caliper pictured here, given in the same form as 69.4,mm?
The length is 3.2,mm
